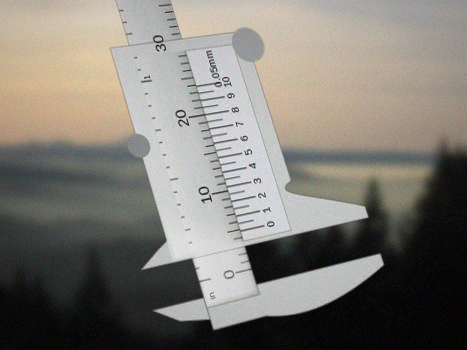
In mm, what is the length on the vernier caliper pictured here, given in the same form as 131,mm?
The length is 4.8,mm
